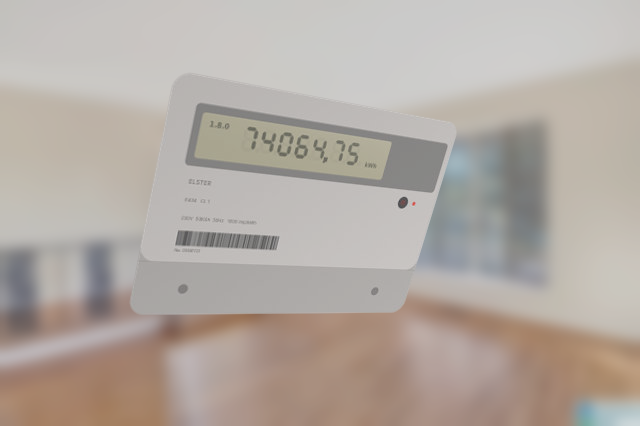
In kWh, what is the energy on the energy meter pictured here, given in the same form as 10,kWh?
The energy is 74064.75,kWh
